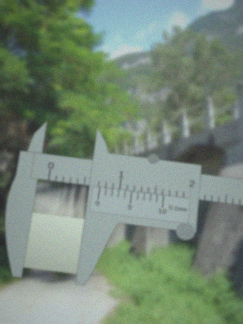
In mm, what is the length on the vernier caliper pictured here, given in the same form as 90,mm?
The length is 7.2,mm
